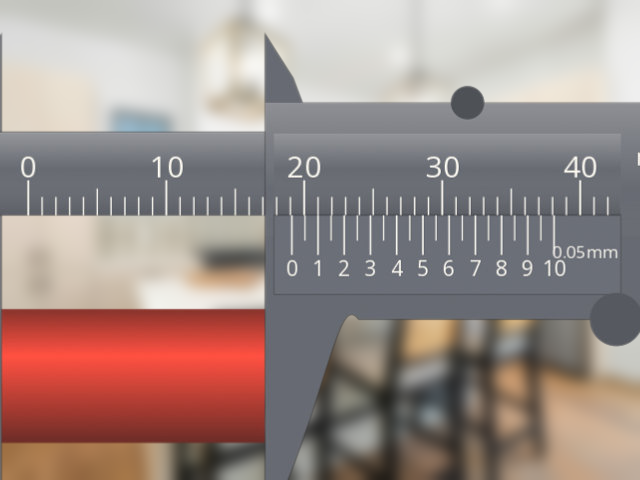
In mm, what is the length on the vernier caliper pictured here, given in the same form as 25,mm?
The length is 19.1,mm
